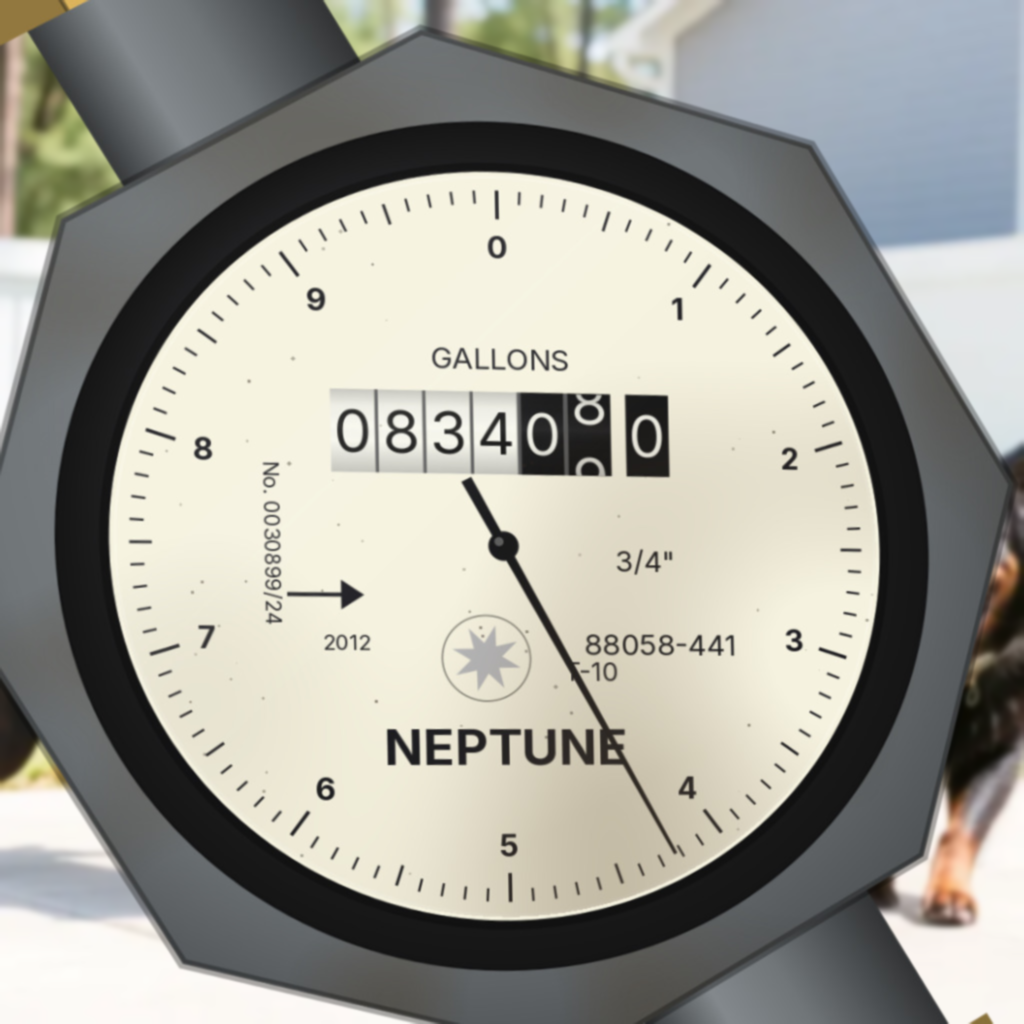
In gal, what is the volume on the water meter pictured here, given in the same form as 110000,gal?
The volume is 834084.2,gal
